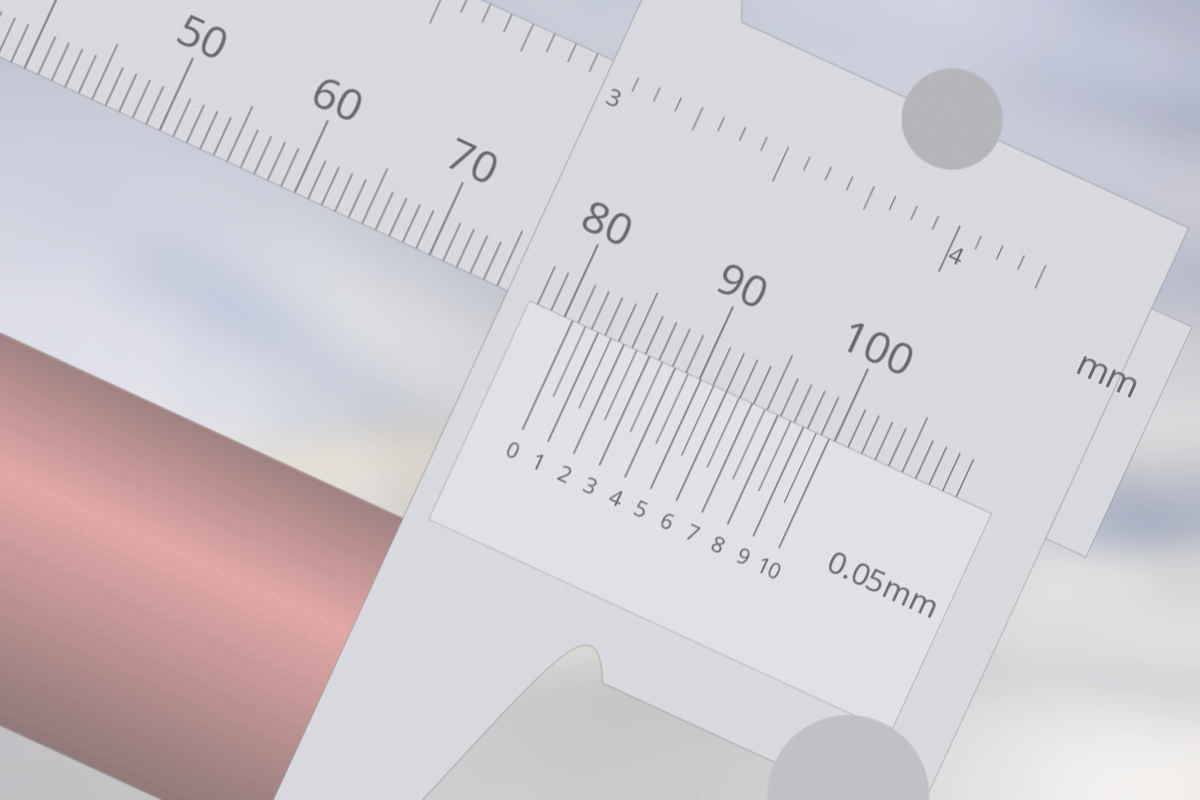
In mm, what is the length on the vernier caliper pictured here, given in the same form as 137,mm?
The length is 80.6,mm
